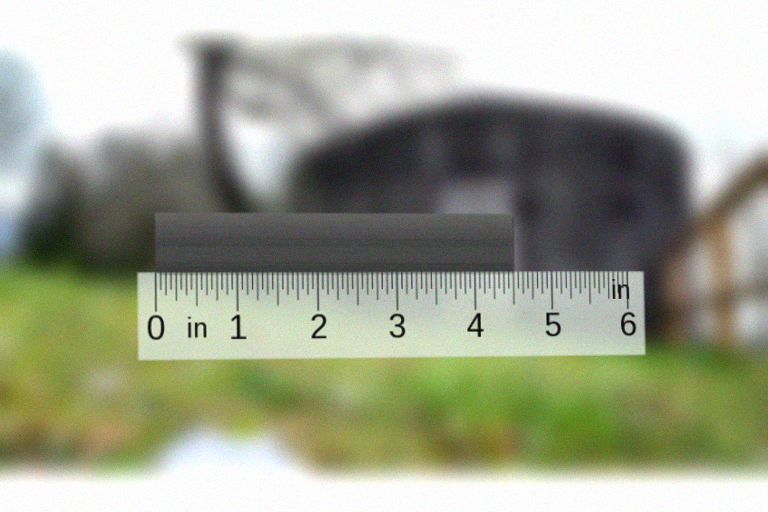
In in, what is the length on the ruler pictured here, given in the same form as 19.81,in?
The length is 4.5,in
